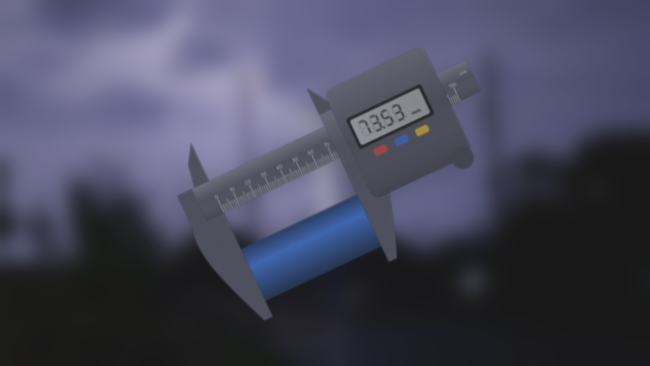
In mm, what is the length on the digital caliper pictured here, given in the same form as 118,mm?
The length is 73.53,mm
